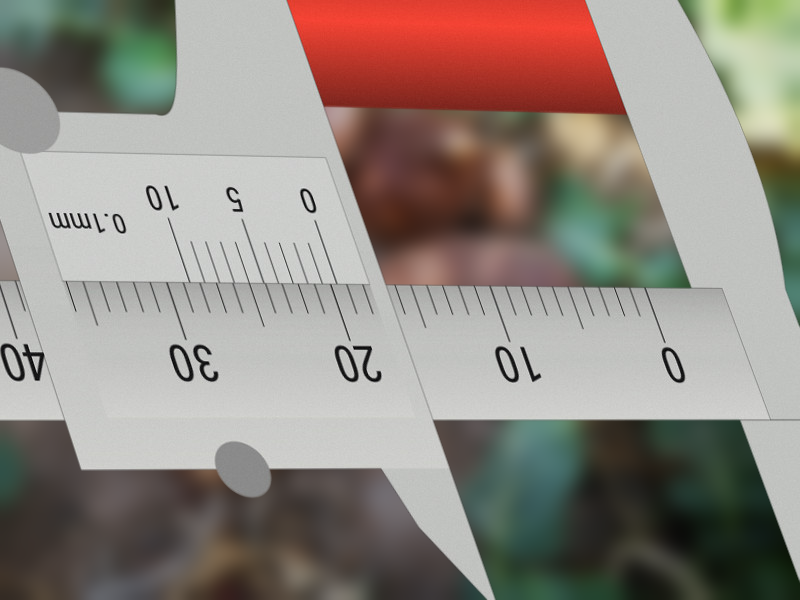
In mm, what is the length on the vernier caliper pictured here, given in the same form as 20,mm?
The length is 19.6,mm
